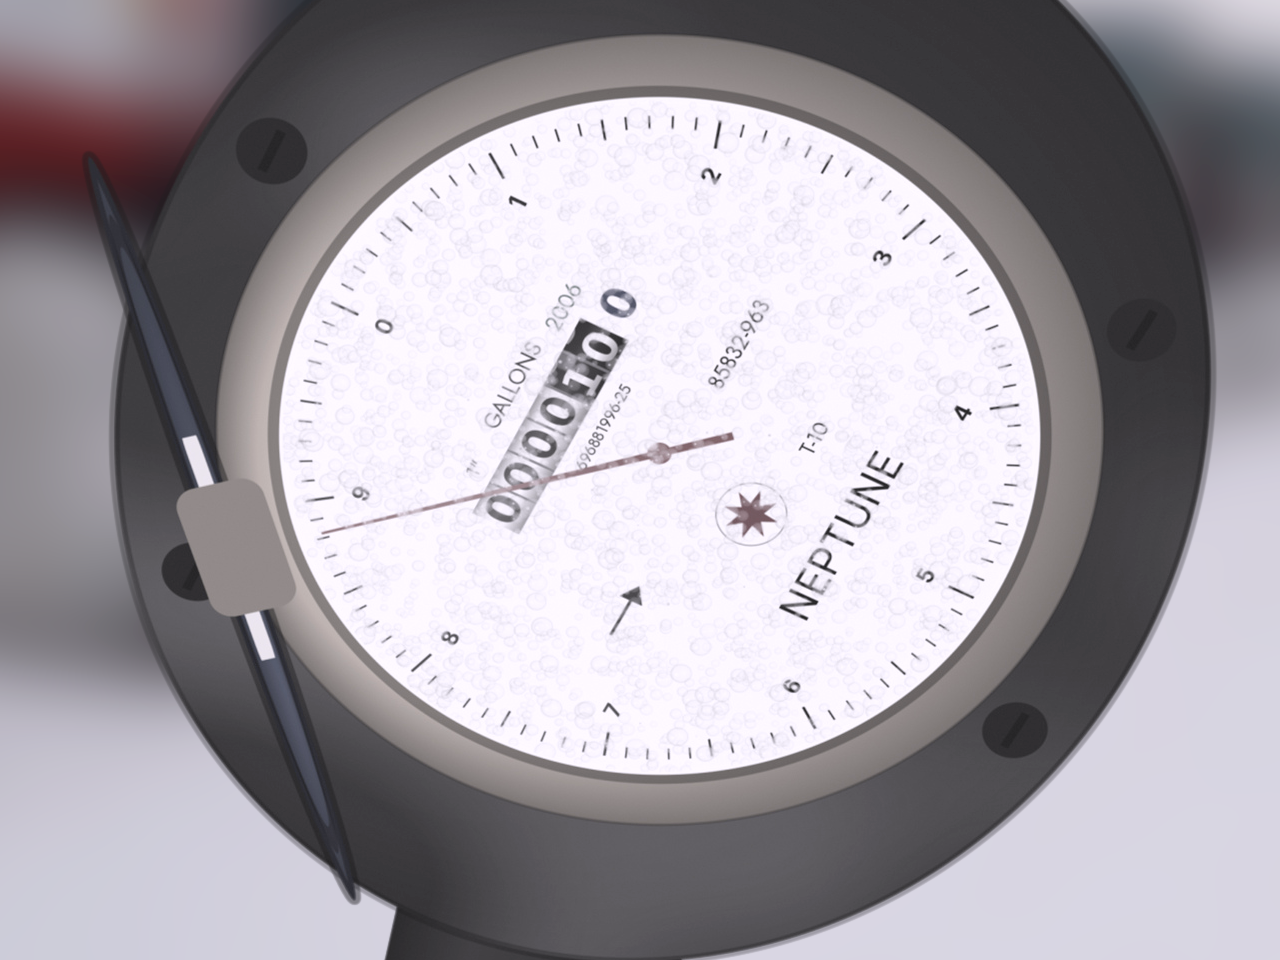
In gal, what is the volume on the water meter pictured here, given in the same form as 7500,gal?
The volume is 98.8,gal
